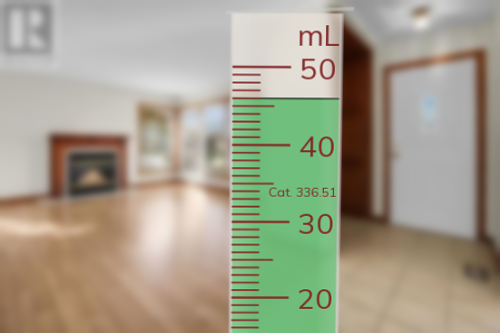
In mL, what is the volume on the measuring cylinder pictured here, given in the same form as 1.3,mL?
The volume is 46,mL
